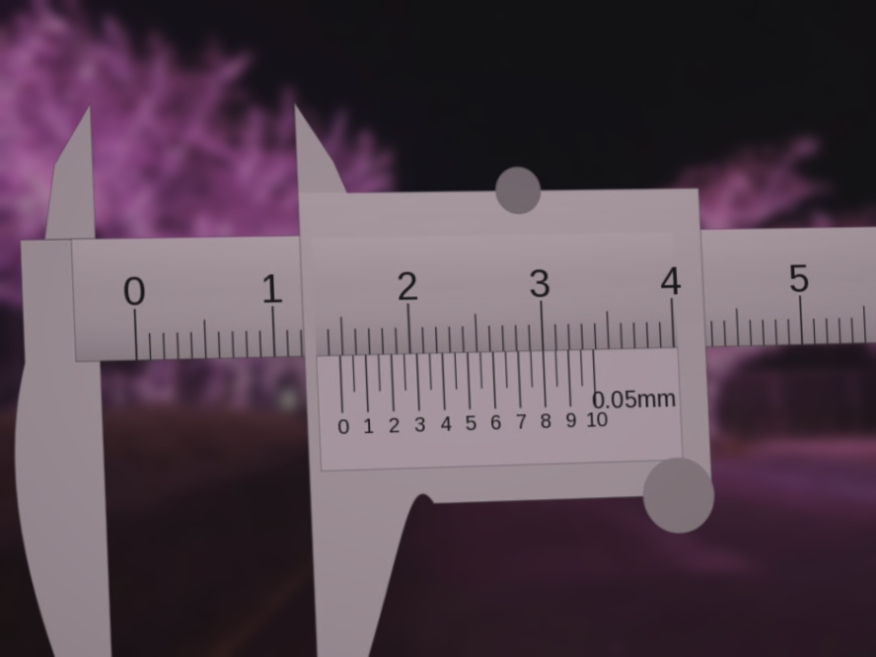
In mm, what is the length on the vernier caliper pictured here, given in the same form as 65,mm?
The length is 14.8,mm
